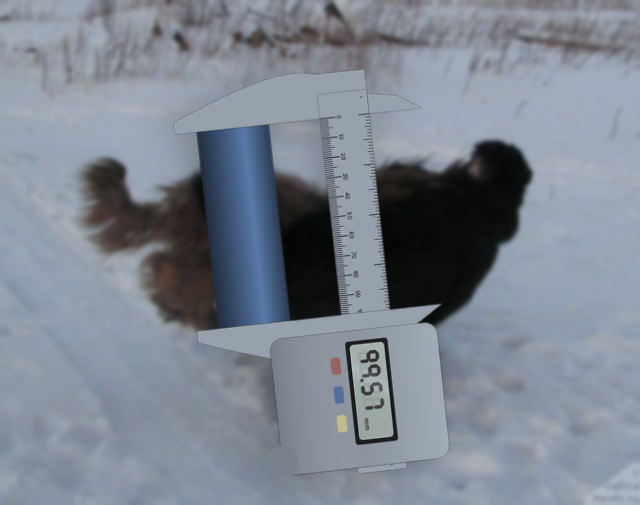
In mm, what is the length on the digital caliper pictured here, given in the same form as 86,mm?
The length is 99.57,mm
